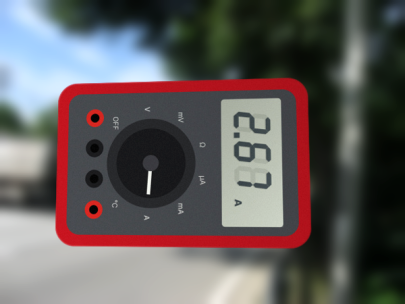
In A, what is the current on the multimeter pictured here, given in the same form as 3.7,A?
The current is 2.67,A
